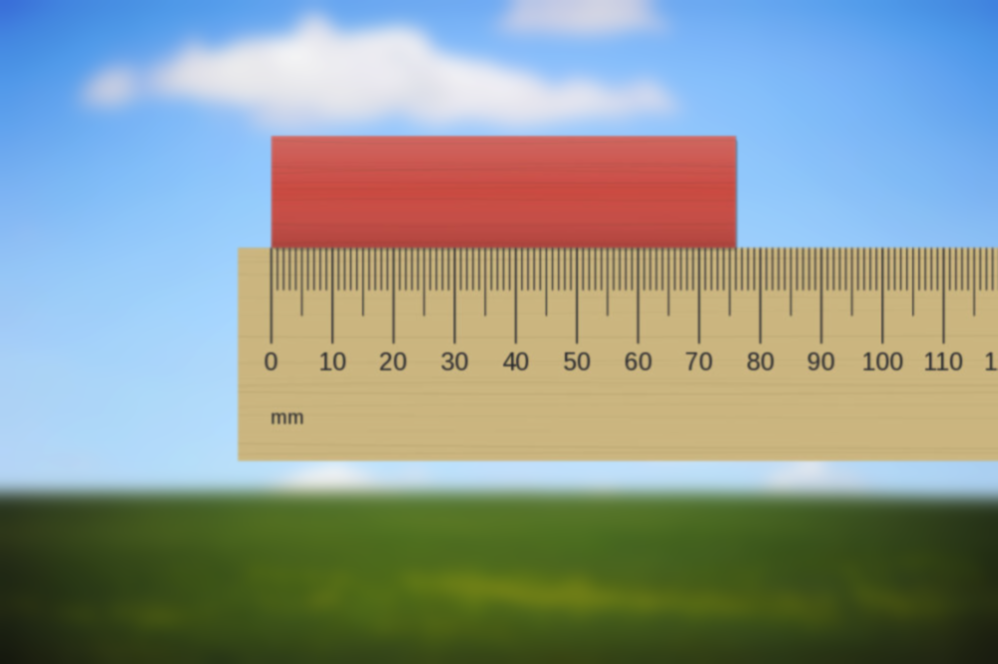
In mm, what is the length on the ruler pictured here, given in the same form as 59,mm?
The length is 76,mm
